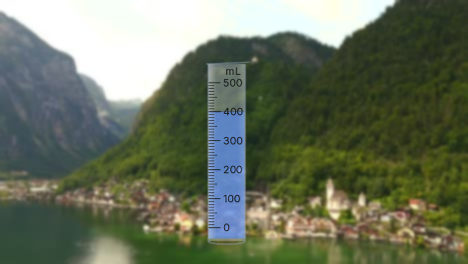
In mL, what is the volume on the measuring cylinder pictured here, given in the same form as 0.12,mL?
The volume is 400,mL
